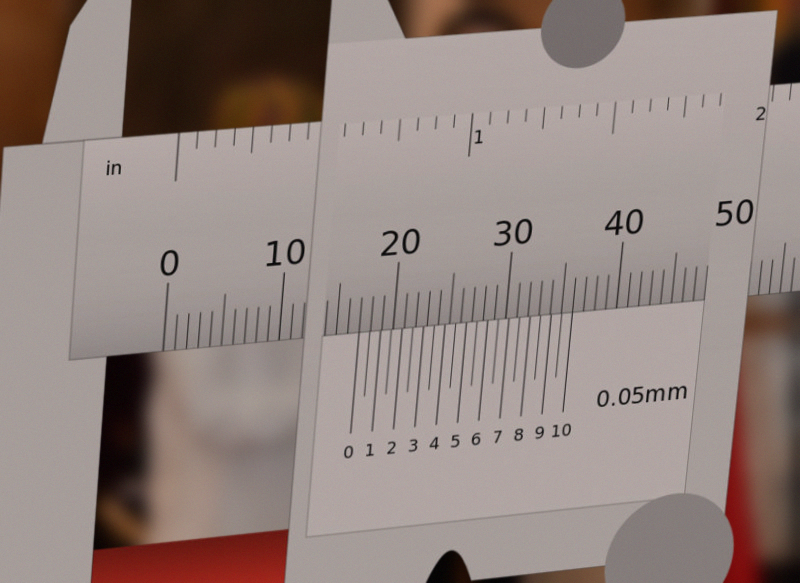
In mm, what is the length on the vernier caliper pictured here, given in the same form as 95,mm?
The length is 17.0,mm
